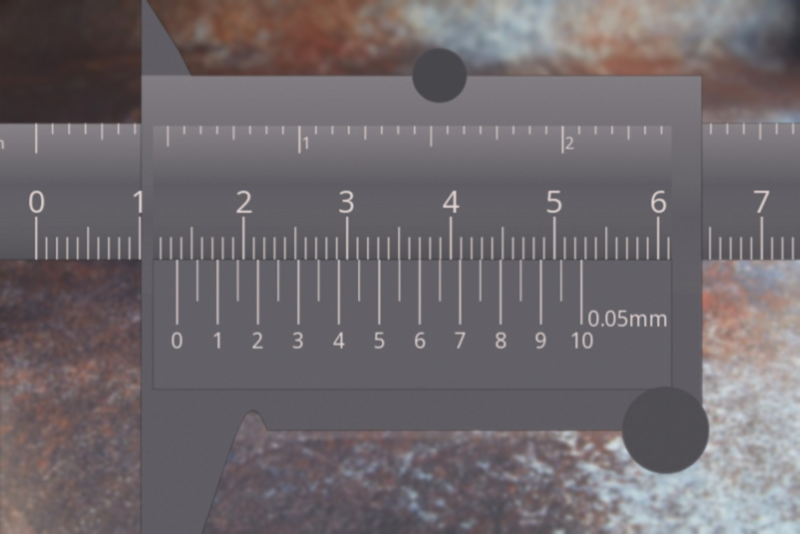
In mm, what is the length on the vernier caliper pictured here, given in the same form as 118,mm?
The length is 13.6,mm
